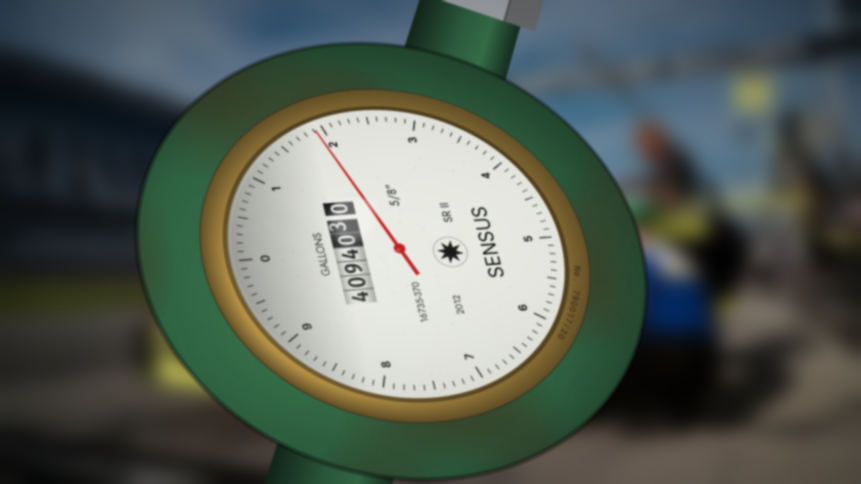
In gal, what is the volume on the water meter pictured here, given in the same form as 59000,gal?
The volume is 4094031.9,gal
